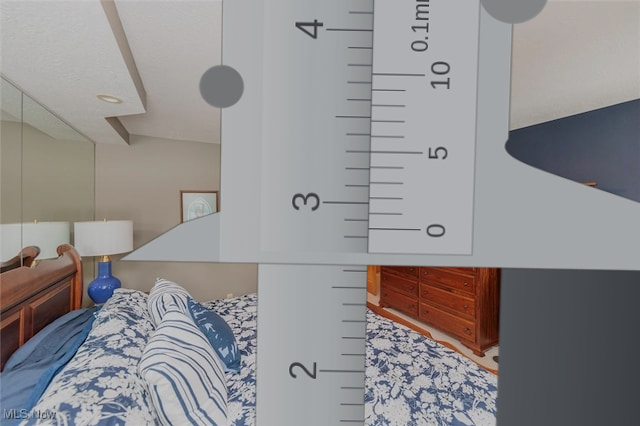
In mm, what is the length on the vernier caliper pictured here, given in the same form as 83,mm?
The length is 28.5,mm
